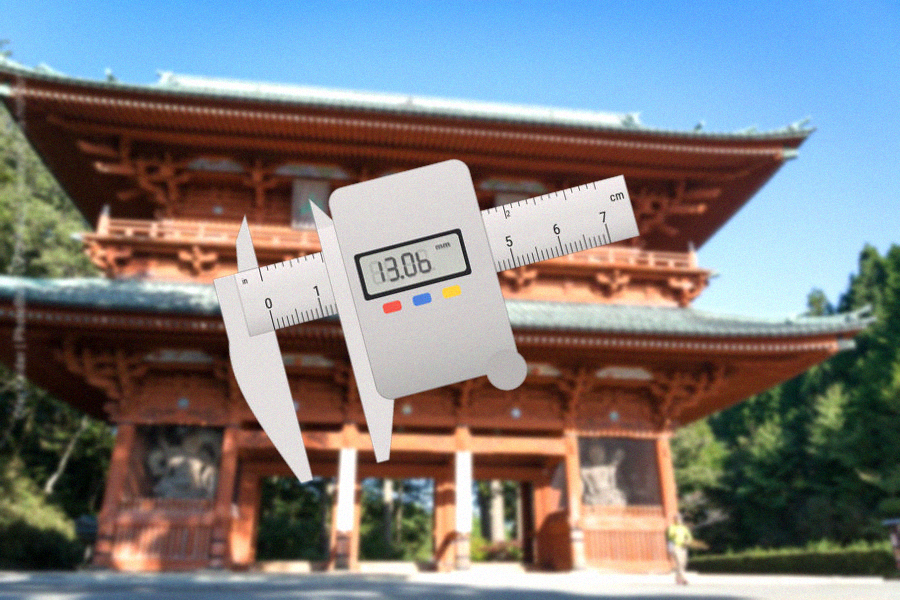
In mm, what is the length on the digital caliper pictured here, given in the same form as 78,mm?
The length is 13.06,mm
